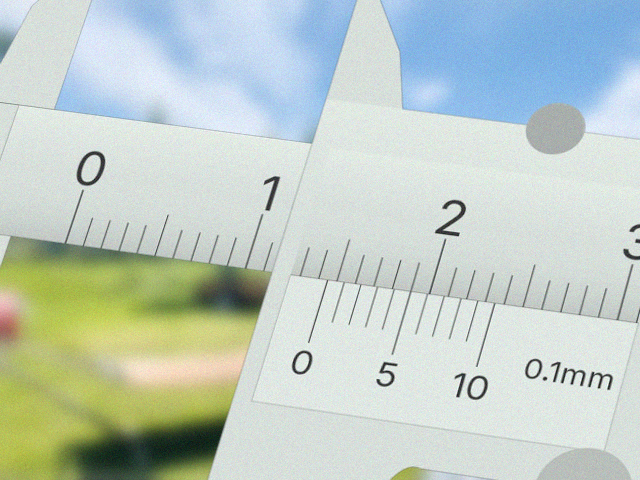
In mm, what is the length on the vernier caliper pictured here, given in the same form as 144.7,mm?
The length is 14.5,mm
